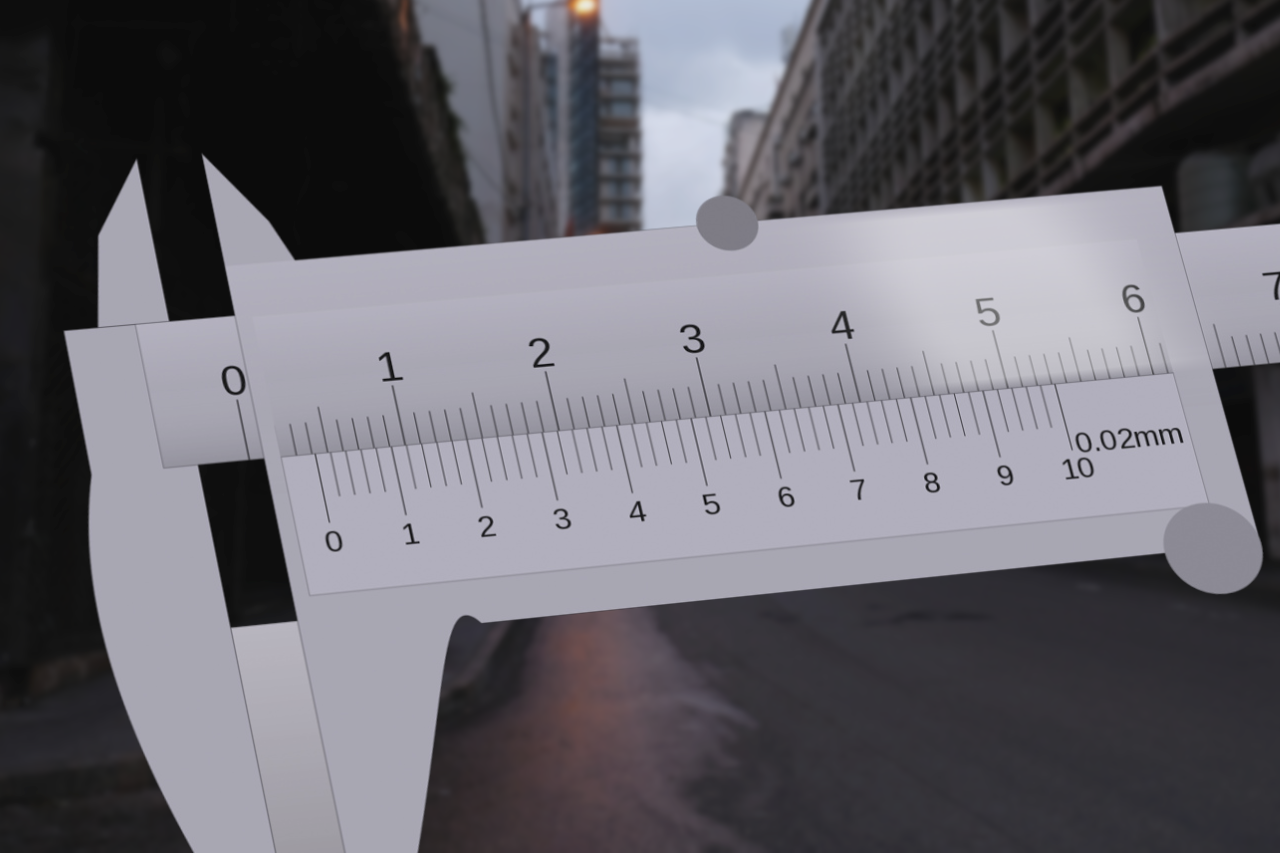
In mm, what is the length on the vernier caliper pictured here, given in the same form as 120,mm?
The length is 4.2,mm
